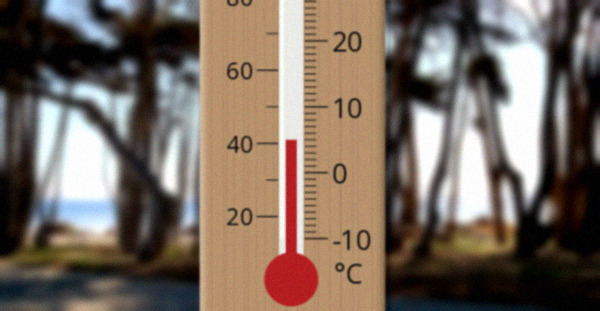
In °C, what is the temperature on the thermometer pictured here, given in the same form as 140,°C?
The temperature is 5,°C
